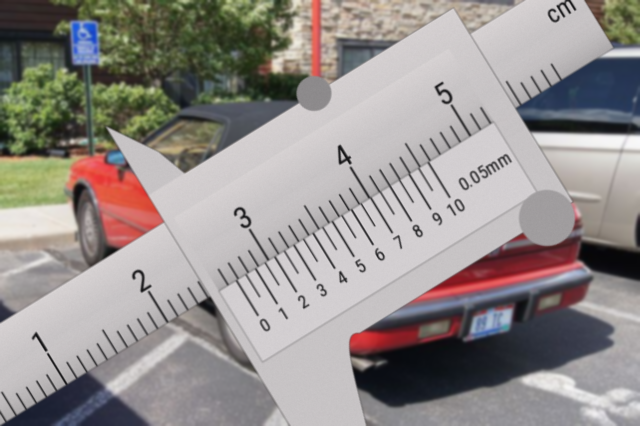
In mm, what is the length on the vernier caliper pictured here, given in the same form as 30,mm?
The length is 26.8,mm
